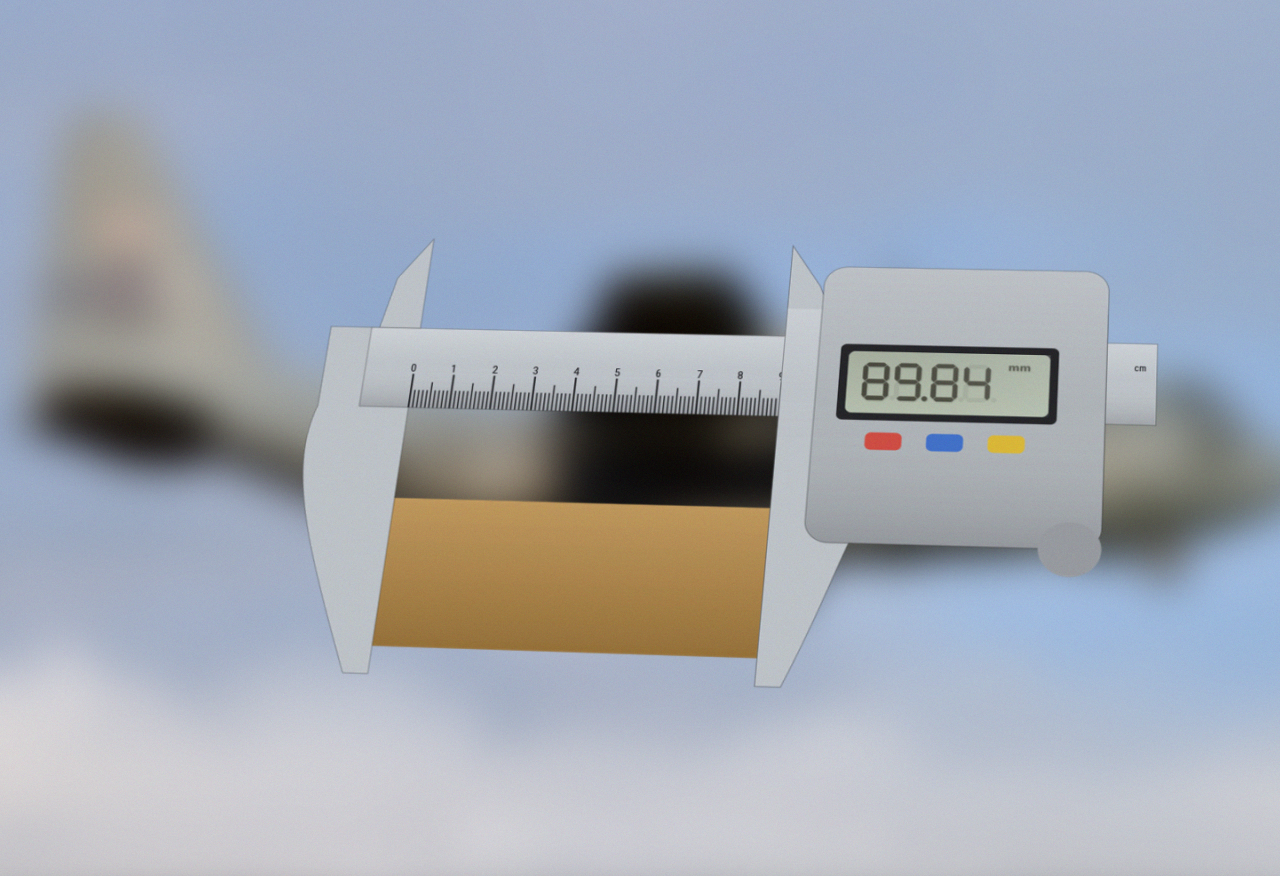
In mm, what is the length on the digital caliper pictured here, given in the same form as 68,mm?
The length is 89.84,mm
